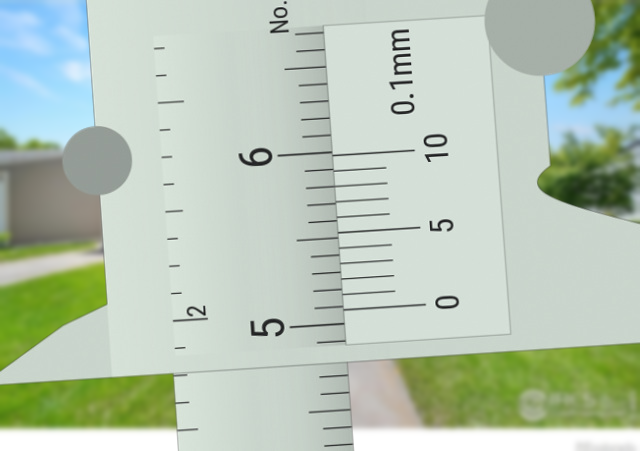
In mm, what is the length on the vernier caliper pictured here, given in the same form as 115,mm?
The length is 50.8,mm
